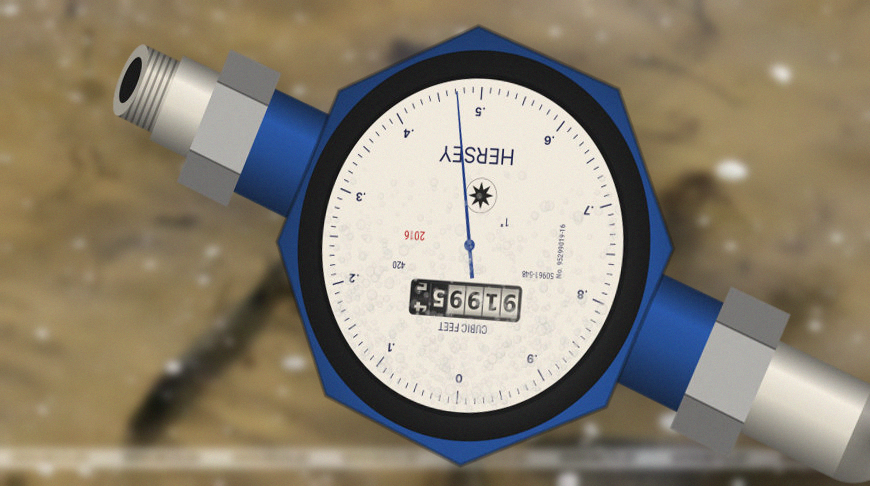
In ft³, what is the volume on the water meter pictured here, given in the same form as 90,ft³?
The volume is 919954.47,ft³
